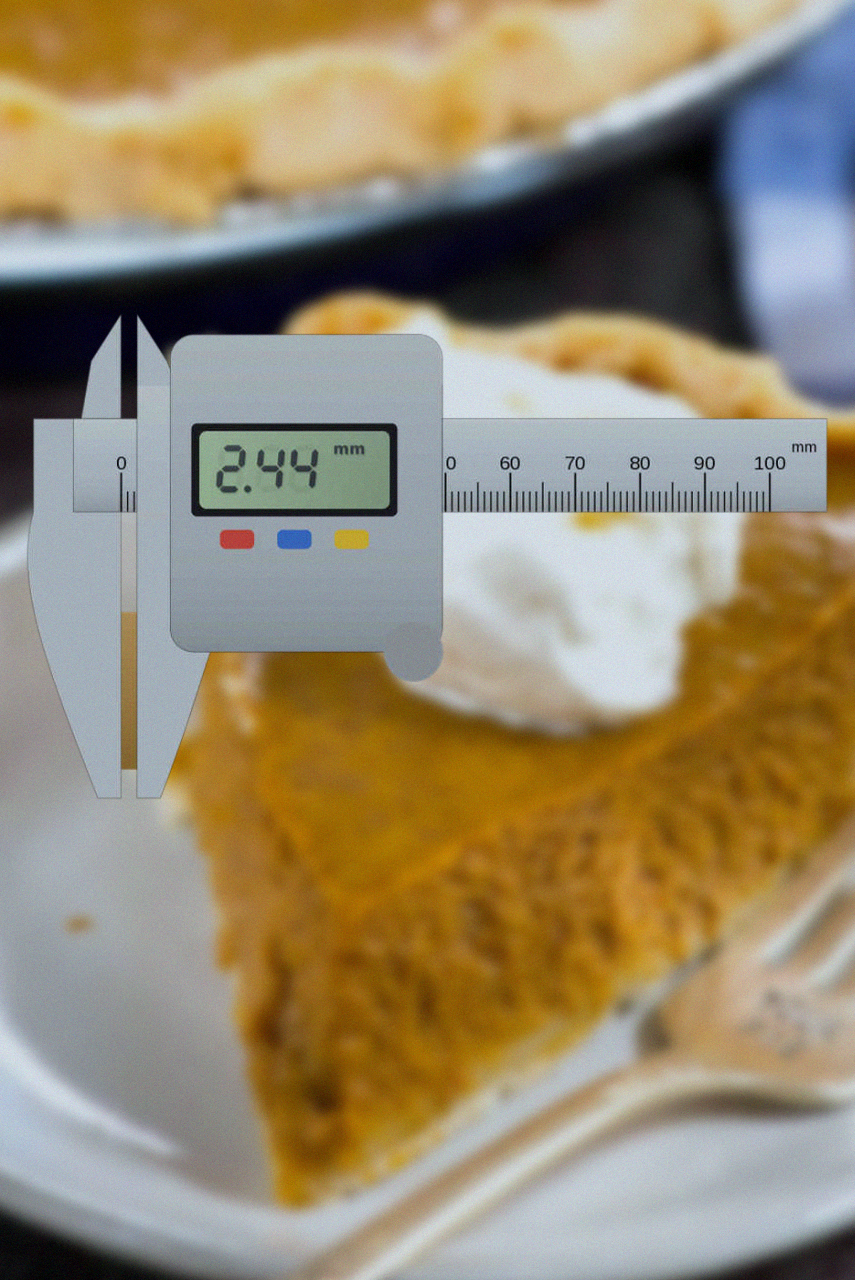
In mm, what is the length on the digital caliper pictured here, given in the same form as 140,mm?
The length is 2.44,mm
